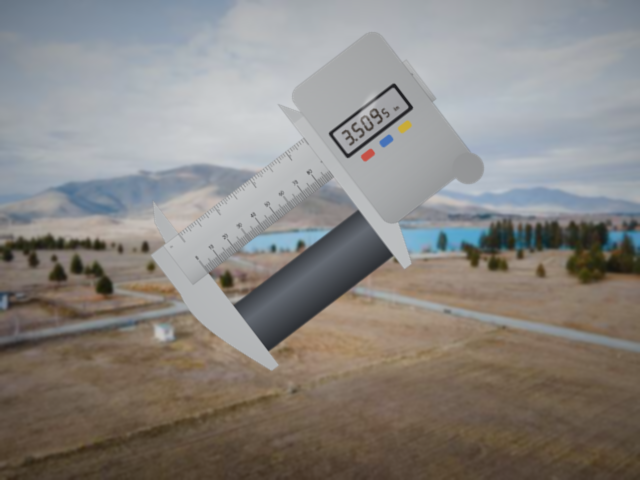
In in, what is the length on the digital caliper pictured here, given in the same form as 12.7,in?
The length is 3.5095,in
